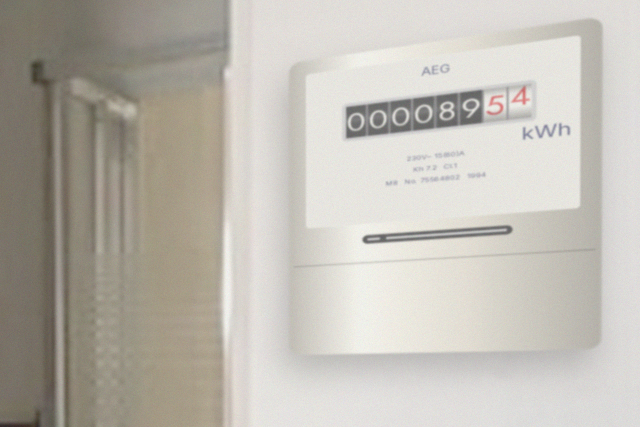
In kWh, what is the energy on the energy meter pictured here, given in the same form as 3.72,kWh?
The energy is 89.54,kWh
